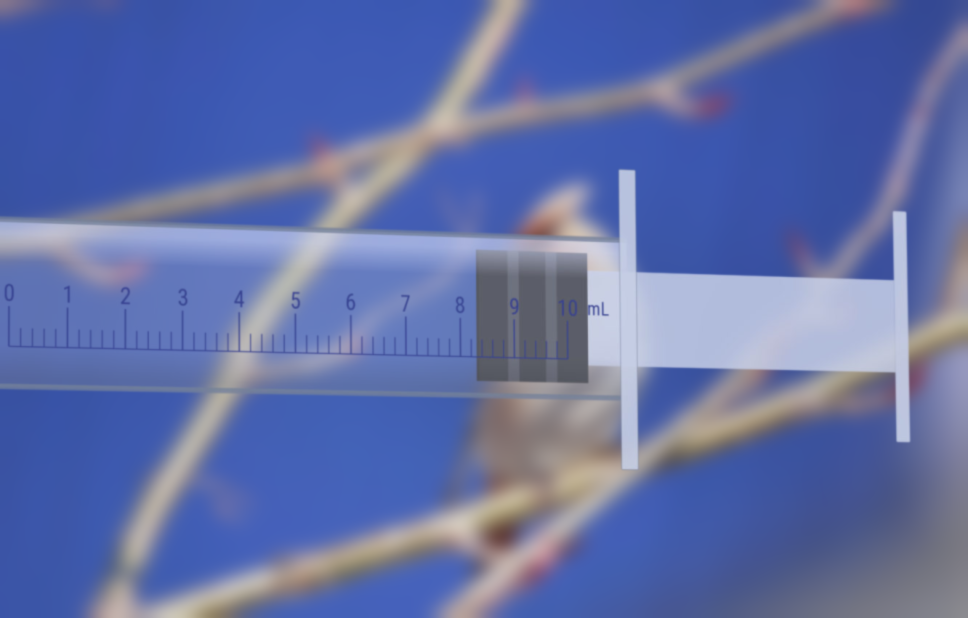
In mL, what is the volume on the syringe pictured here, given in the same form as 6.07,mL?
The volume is 8.3,mL
